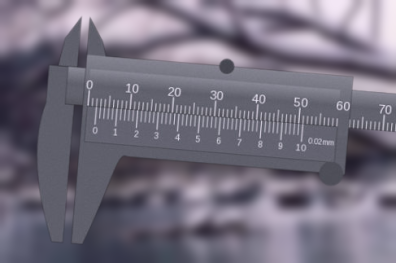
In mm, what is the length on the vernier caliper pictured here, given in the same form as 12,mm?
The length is 2.0,mm
